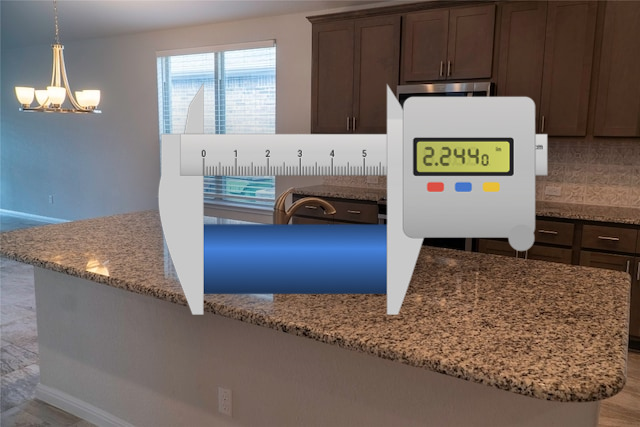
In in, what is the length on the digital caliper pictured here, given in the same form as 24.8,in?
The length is 2.2440,in
